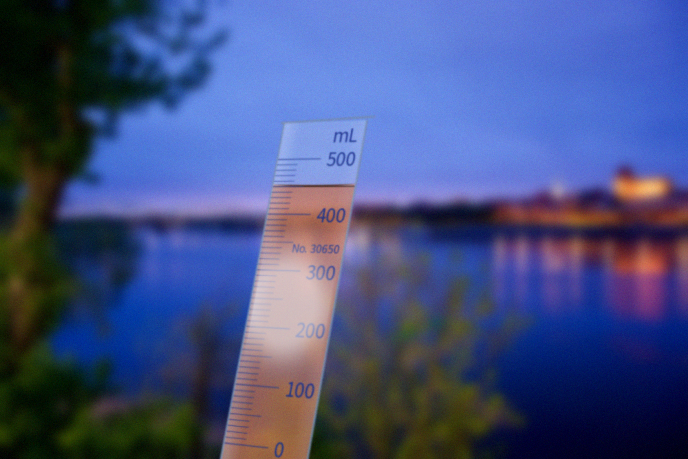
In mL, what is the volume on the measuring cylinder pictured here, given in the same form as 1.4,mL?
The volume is 450,mL
